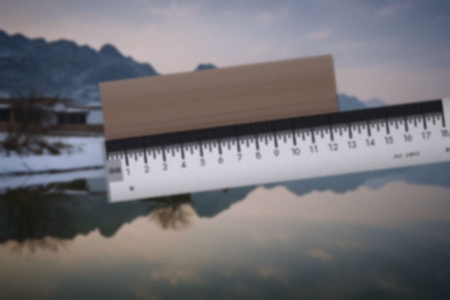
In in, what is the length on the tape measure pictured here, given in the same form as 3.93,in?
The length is 12.5,in
